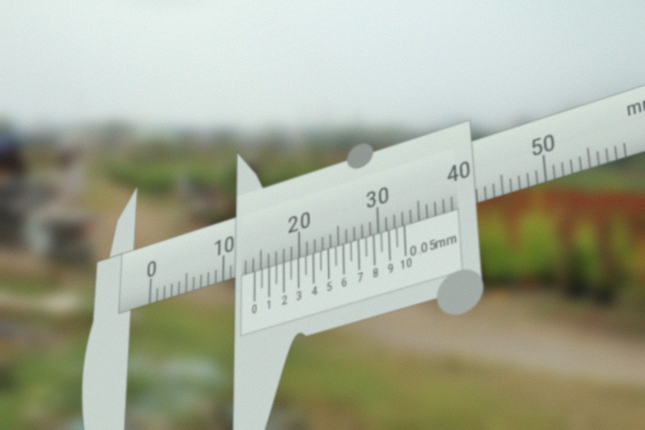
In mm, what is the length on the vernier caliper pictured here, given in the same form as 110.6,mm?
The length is 14.2,mm
